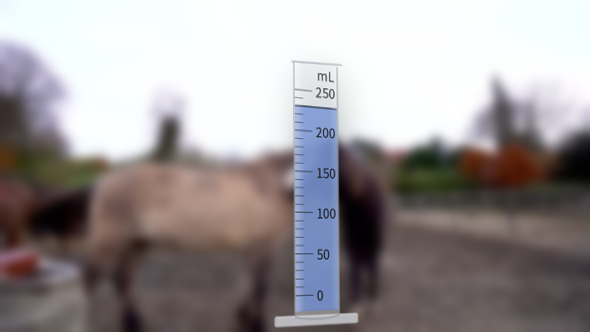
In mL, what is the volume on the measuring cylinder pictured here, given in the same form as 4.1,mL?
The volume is 230,mL
